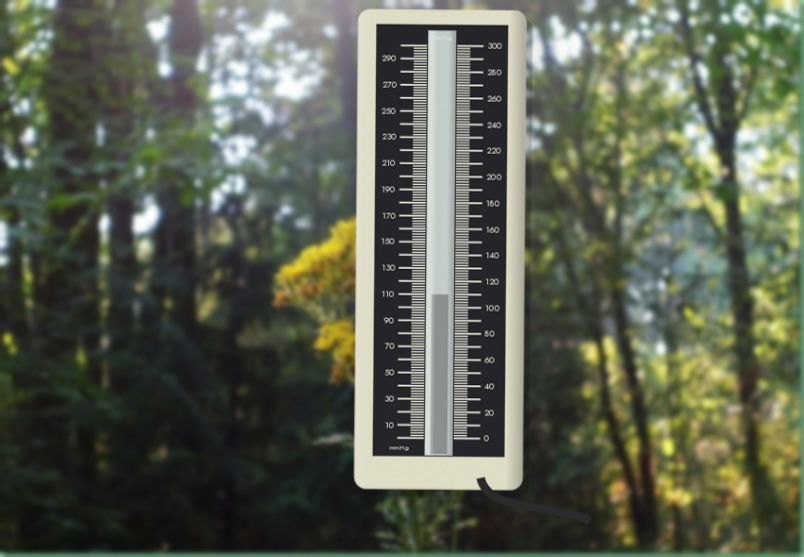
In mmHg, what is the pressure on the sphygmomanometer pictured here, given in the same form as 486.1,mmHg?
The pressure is 110,mmHg
